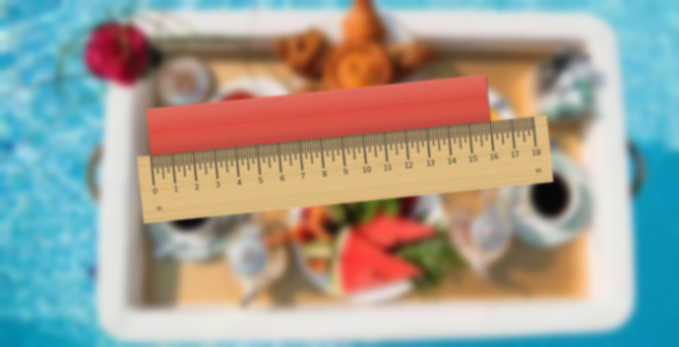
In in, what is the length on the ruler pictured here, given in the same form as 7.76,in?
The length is 16,in
